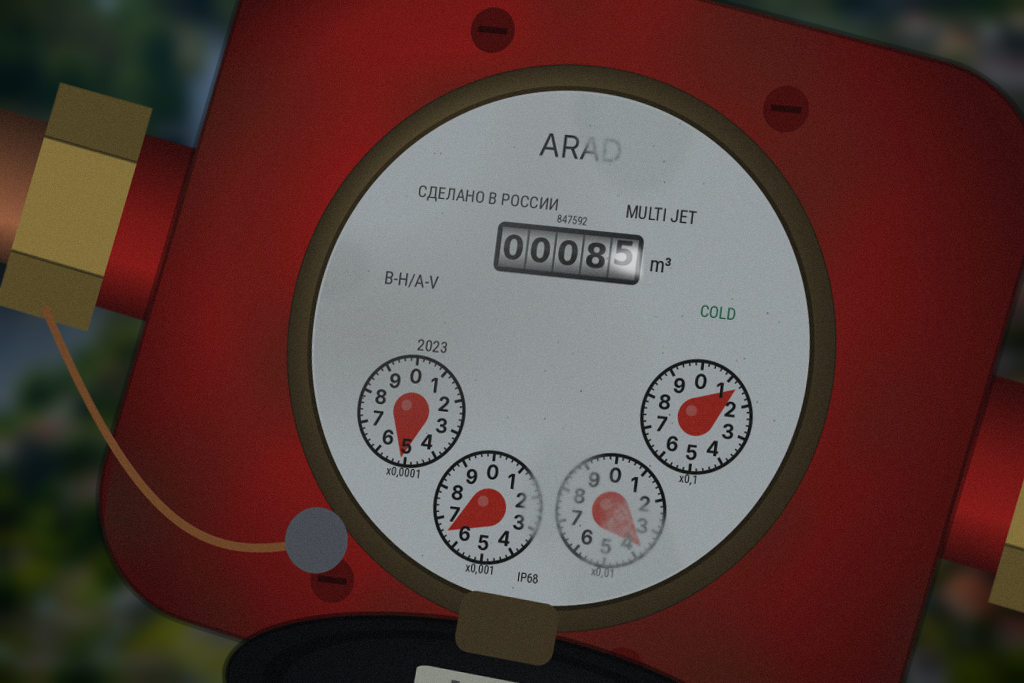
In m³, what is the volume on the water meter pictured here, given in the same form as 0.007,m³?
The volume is 85.1365,m³
